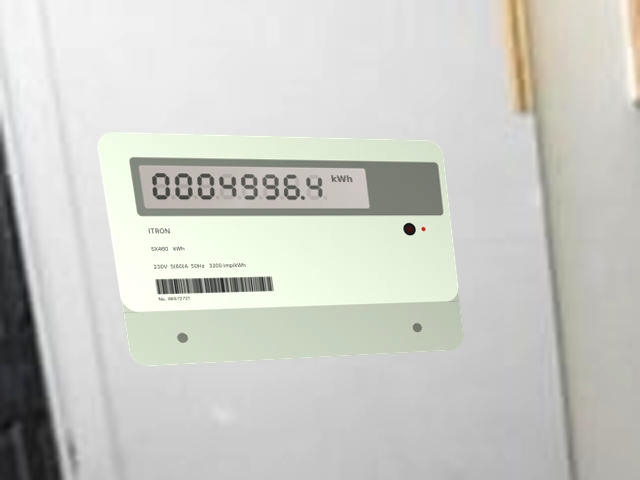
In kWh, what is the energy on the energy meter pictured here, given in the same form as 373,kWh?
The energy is 4996.4,kWh
